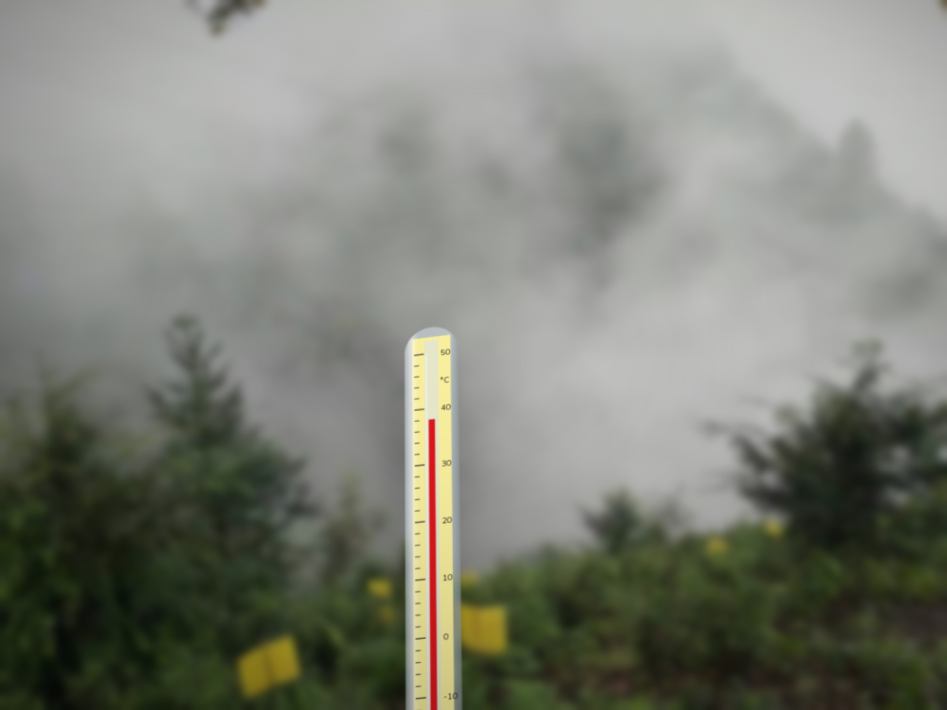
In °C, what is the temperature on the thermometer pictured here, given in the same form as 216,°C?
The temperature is 38,°C
